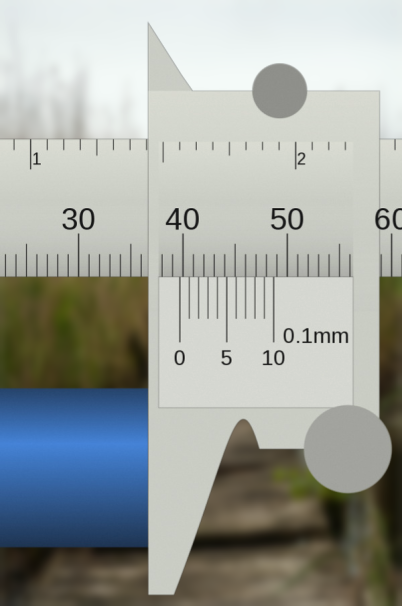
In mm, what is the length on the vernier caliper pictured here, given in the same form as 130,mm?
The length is 39.7,mm
